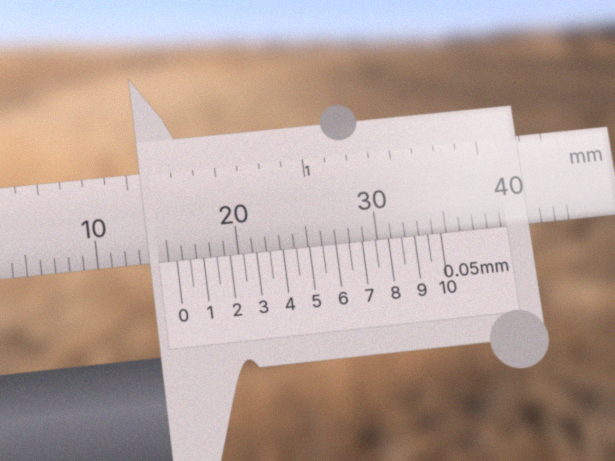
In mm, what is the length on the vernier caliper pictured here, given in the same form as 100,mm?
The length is 15.6,mm
